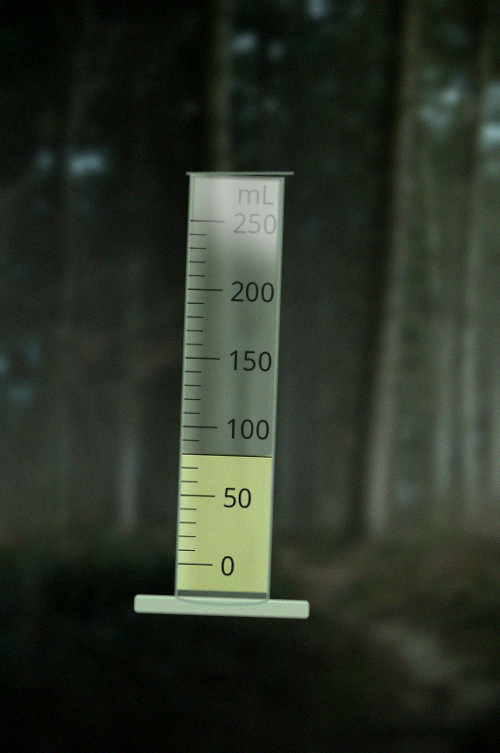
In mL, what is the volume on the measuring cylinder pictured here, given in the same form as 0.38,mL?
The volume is 80,mL
